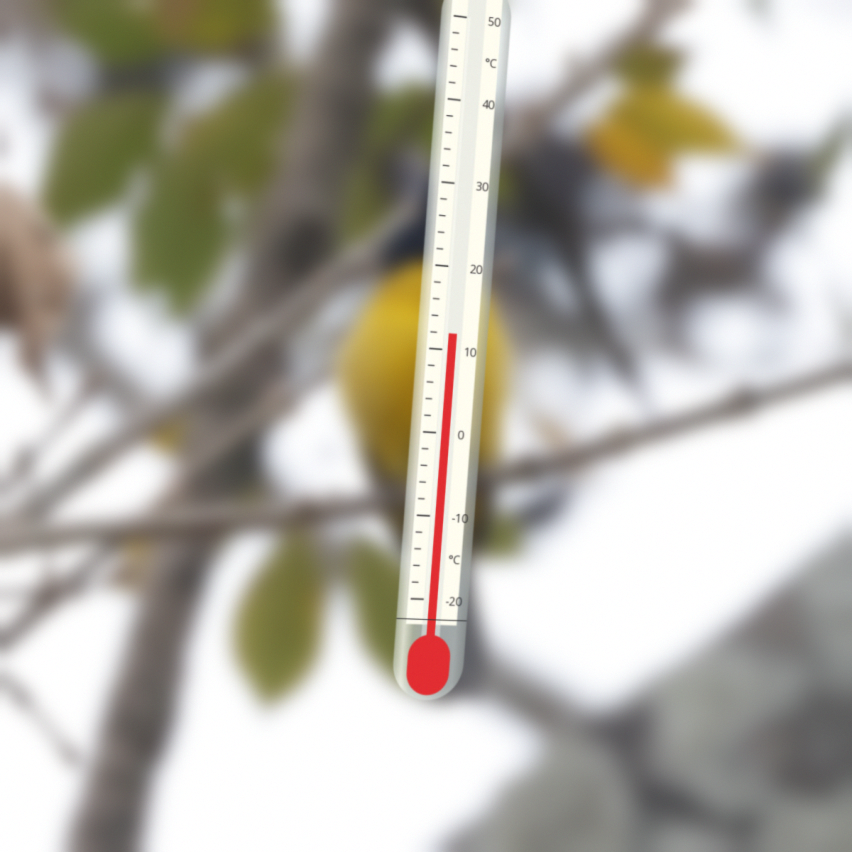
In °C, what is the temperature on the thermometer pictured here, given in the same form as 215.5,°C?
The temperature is 12,°C
